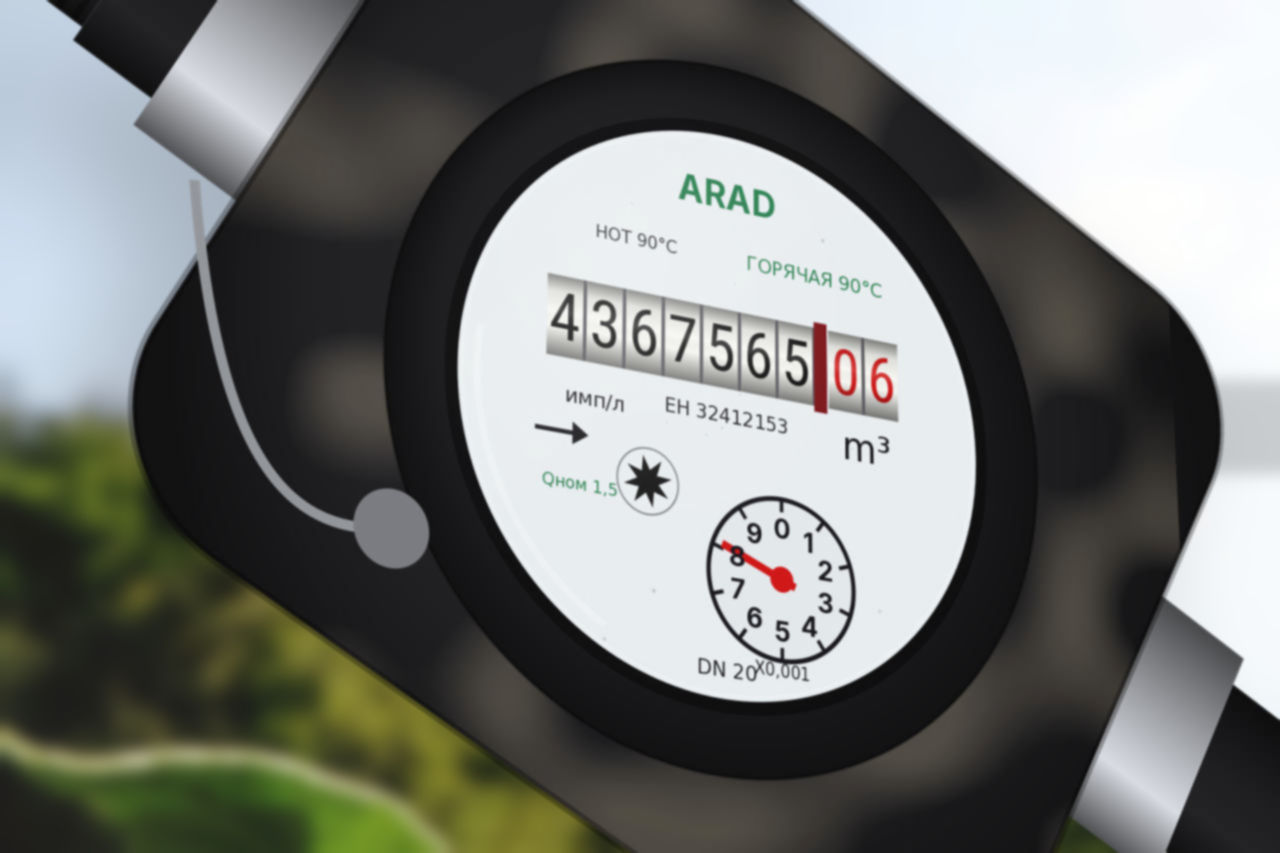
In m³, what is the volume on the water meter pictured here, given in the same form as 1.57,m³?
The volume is 4367565.068,m³
